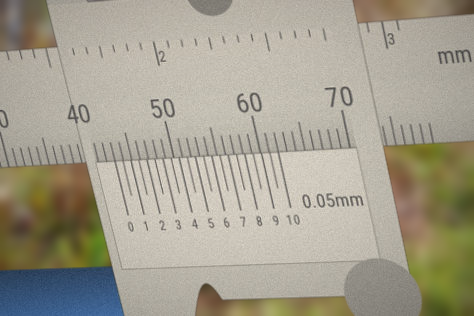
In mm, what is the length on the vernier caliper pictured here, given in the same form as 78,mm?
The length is 43.0,mm
